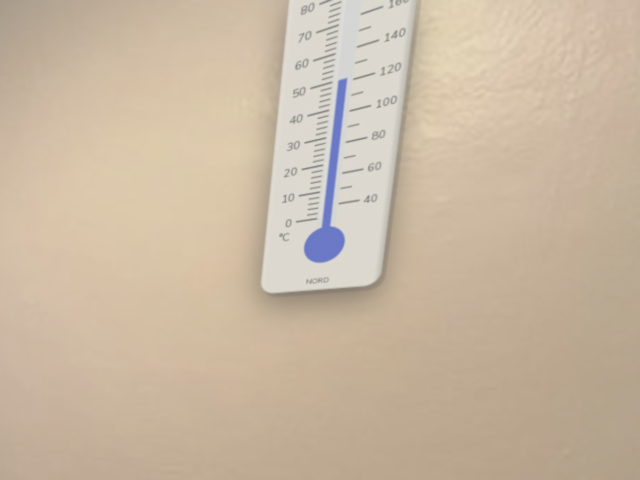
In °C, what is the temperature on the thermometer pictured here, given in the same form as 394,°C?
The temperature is 50,°C
